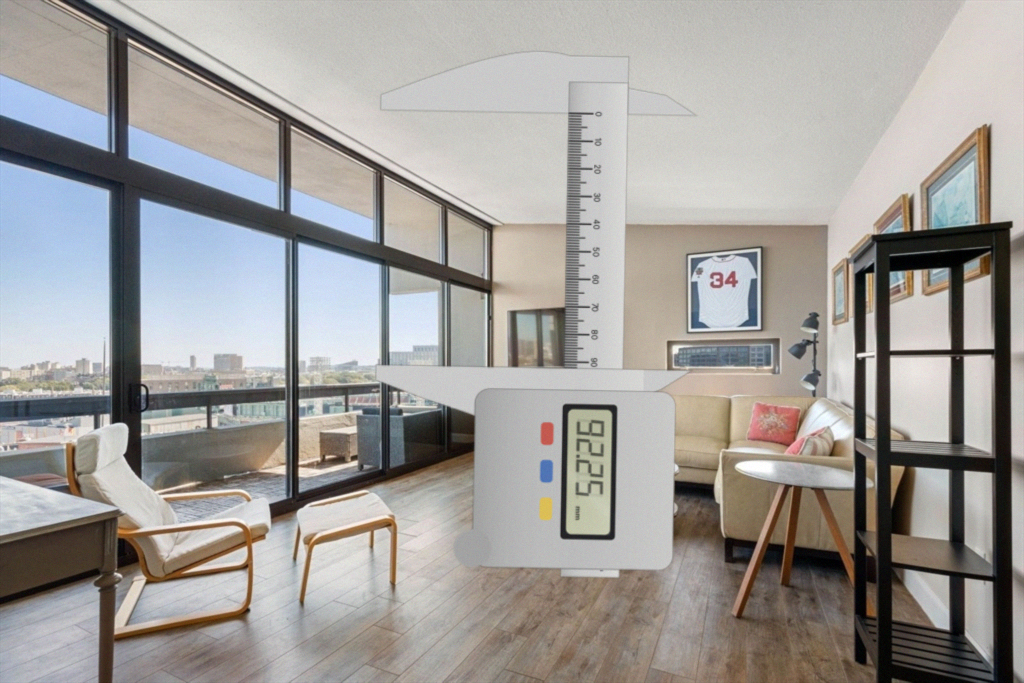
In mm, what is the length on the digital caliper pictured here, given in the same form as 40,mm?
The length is 92.25,mm
